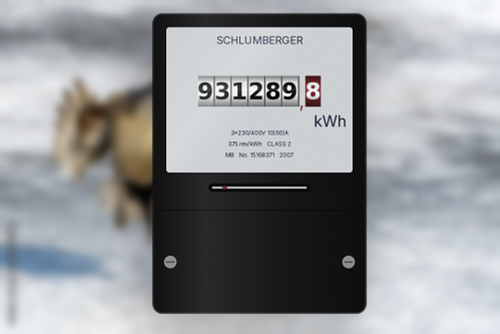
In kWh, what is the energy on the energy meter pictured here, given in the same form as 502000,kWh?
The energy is 931289.8,kWh
